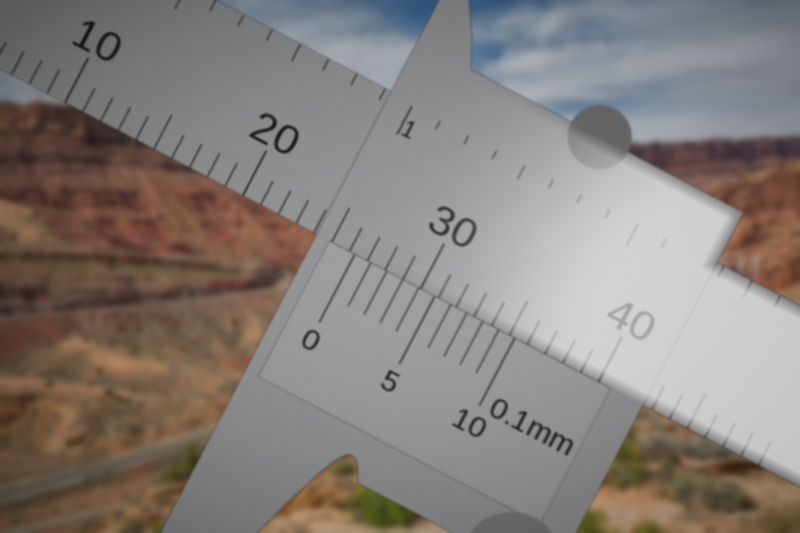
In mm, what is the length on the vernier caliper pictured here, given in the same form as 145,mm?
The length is 26.3,mm
